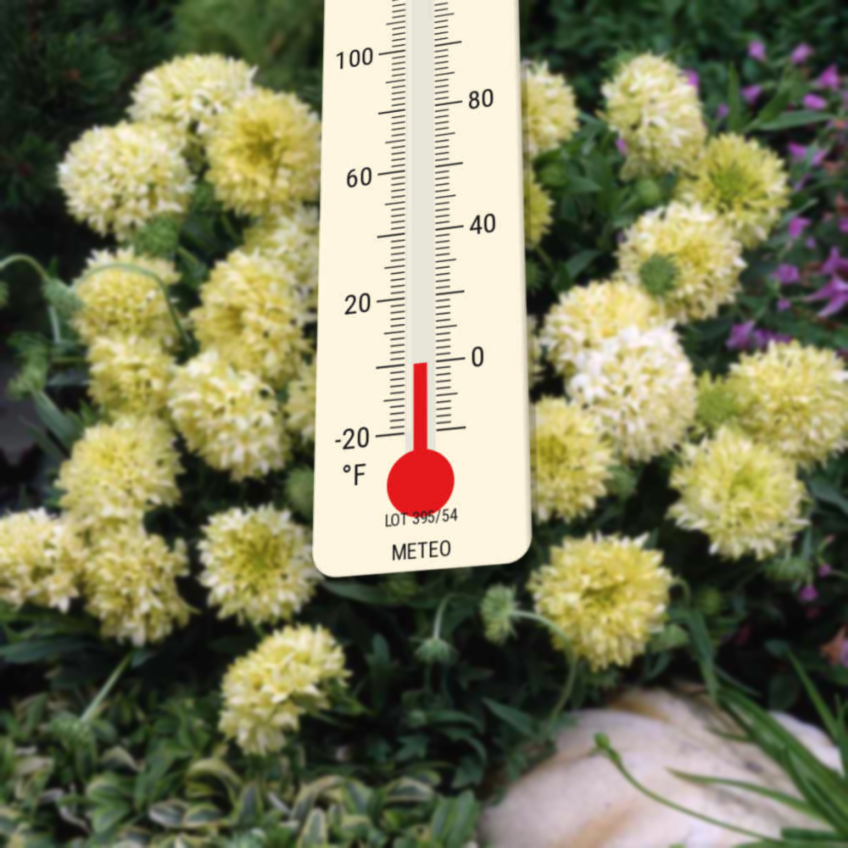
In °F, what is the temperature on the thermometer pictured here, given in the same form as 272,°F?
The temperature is 0,°F
